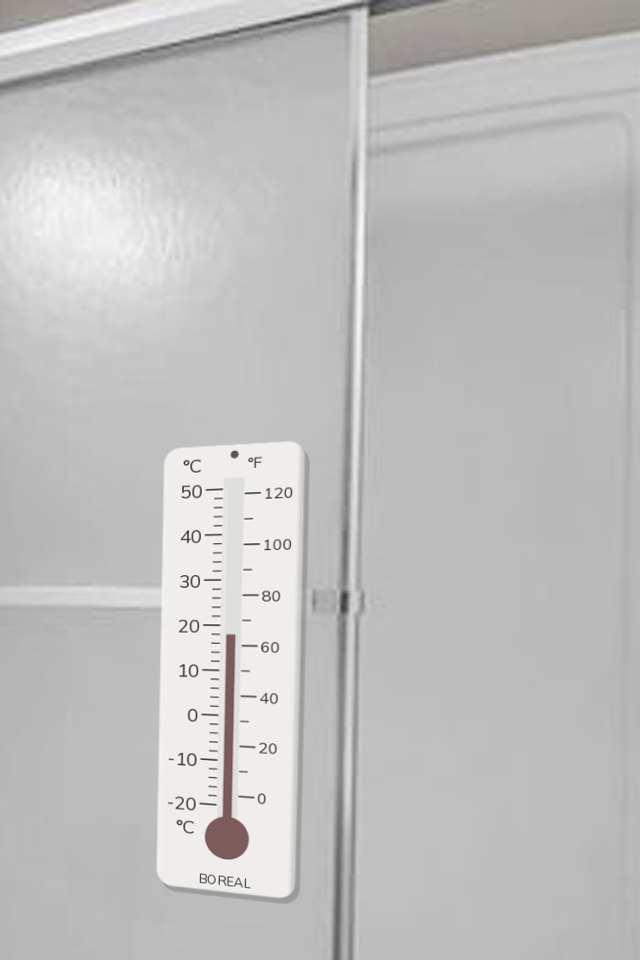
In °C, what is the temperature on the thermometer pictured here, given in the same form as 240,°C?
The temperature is 18,°C
